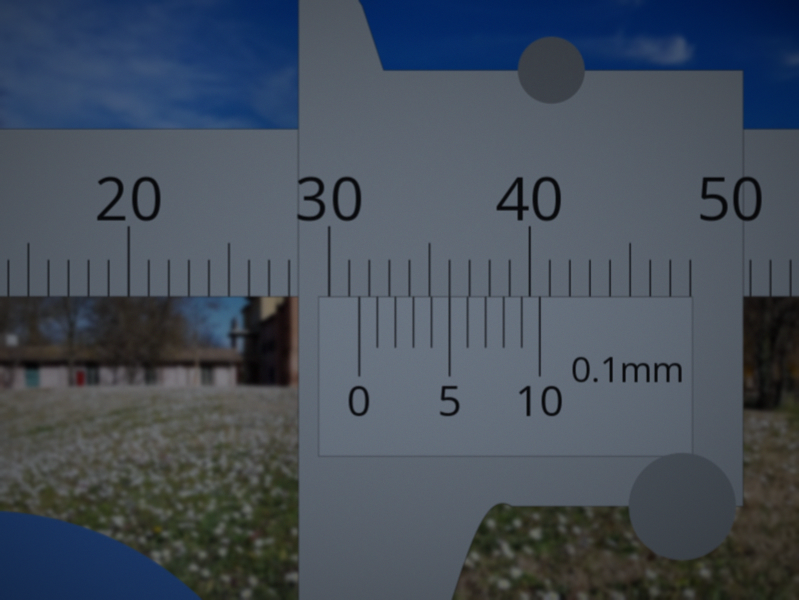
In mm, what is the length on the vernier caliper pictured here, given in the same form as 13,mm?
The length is 31.5,mm
